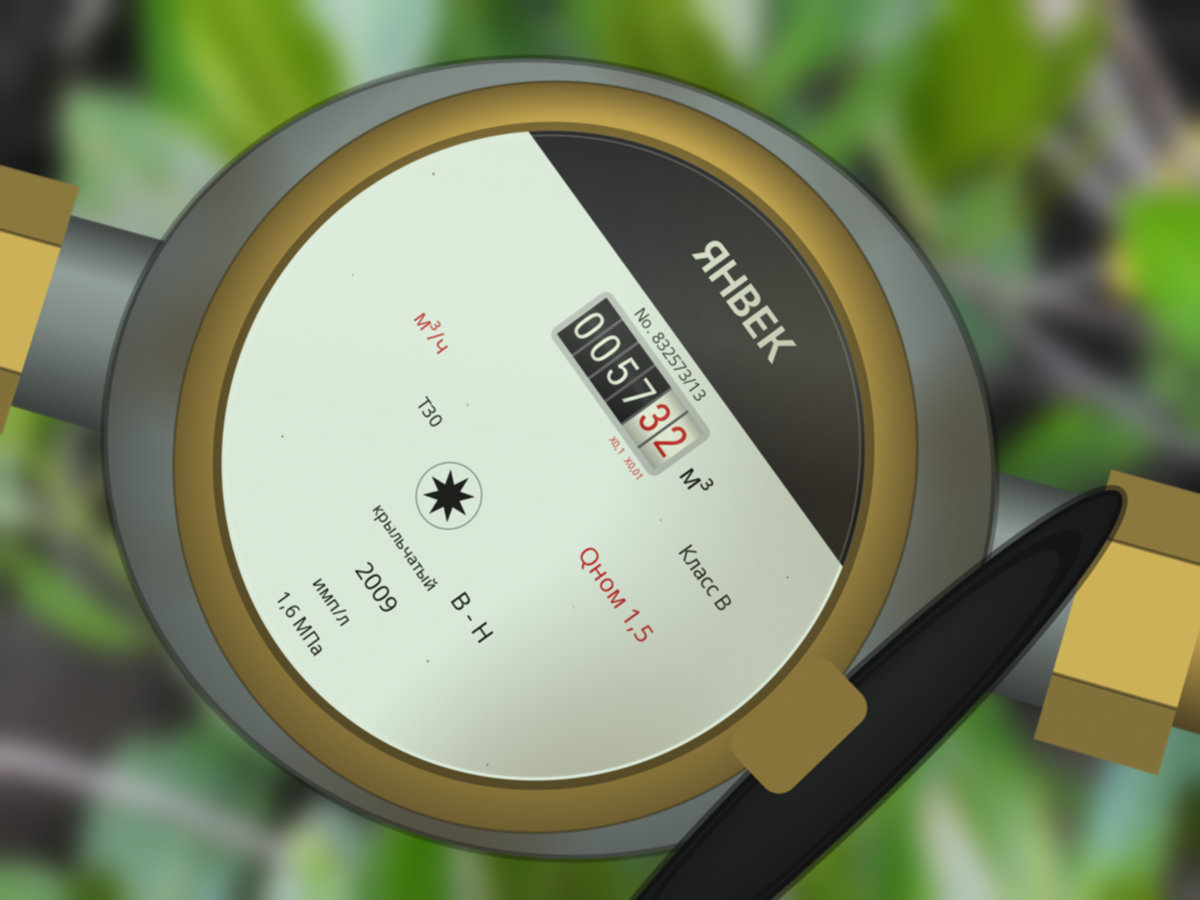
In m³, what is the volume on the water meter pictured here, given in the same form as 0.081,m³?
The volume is 57.32,m³
